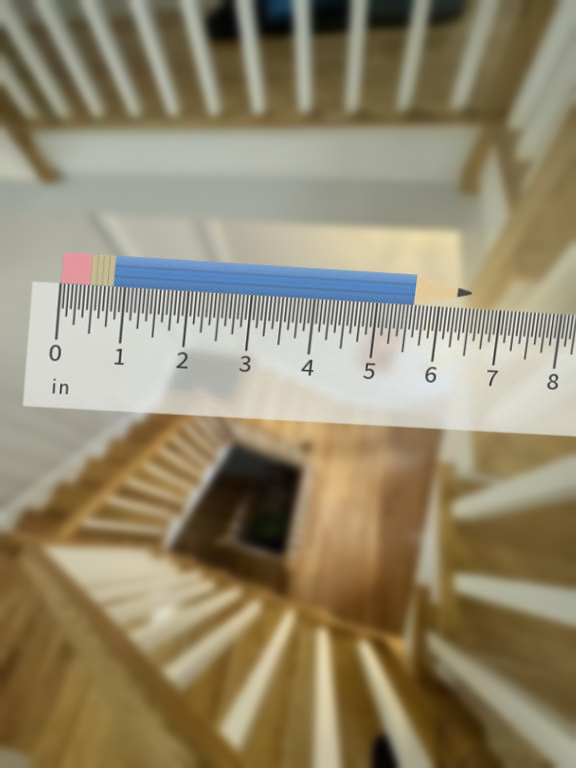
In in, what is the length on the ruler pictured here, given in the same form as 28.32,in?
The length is 6.5,in
